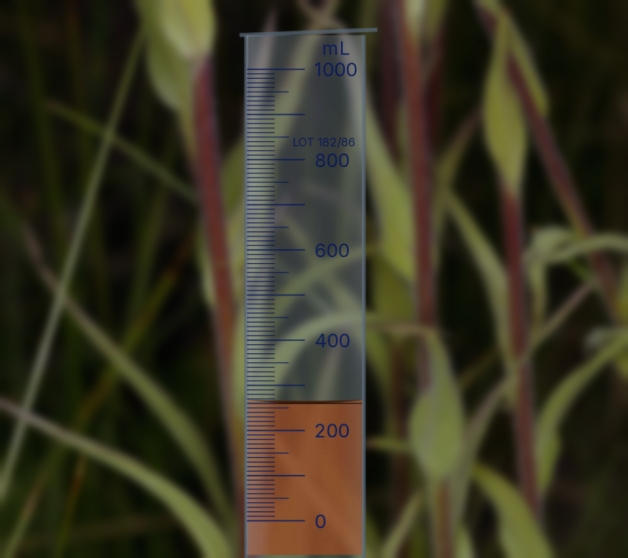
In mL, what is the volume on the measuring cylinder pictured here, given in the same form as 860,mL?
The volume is 260,mL
